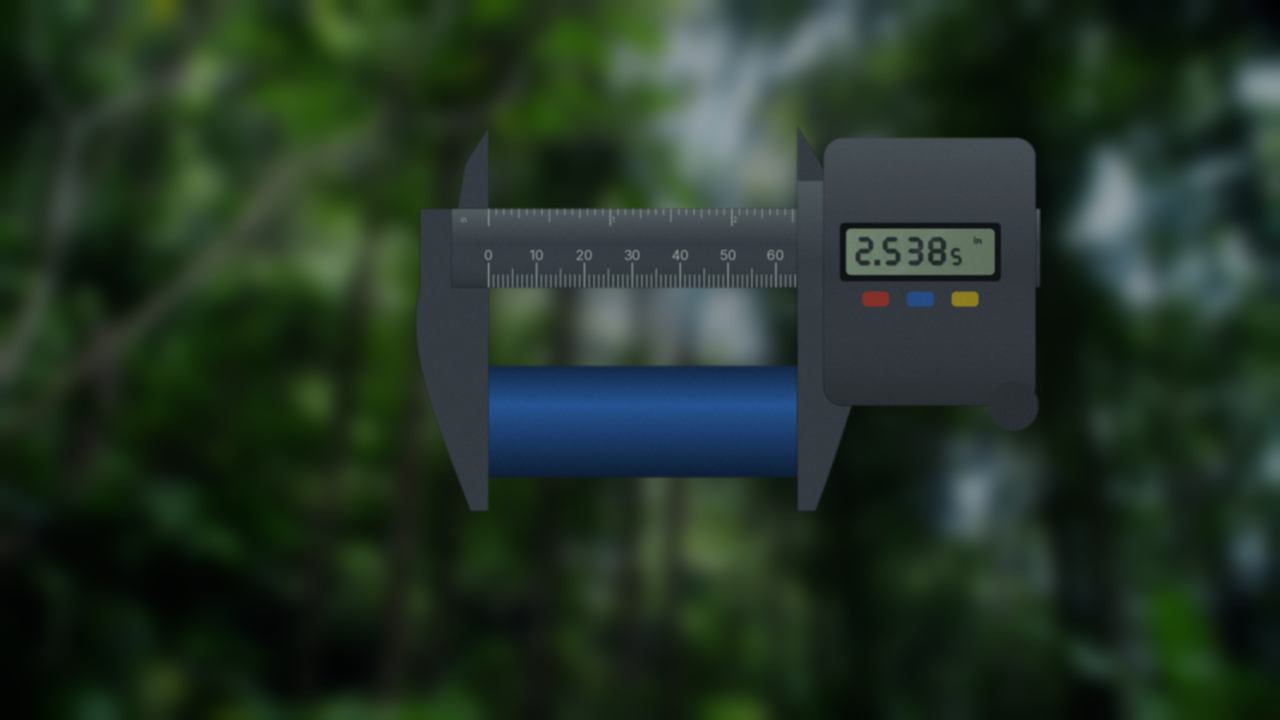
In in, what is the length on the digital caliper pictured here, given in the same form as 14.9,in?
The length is 2.5385,in
